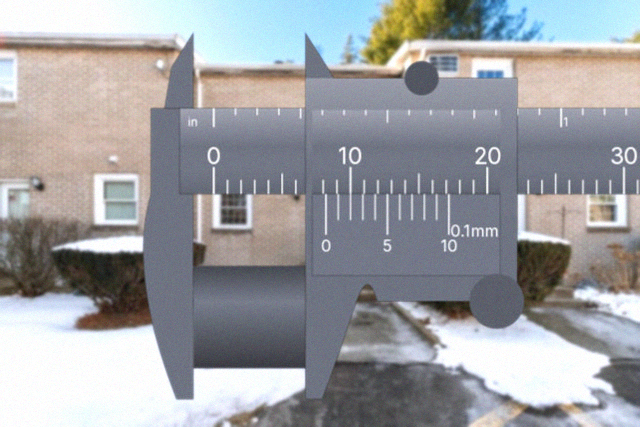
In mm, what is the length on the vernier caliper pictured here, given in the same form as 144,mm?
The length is 8.2,mm
